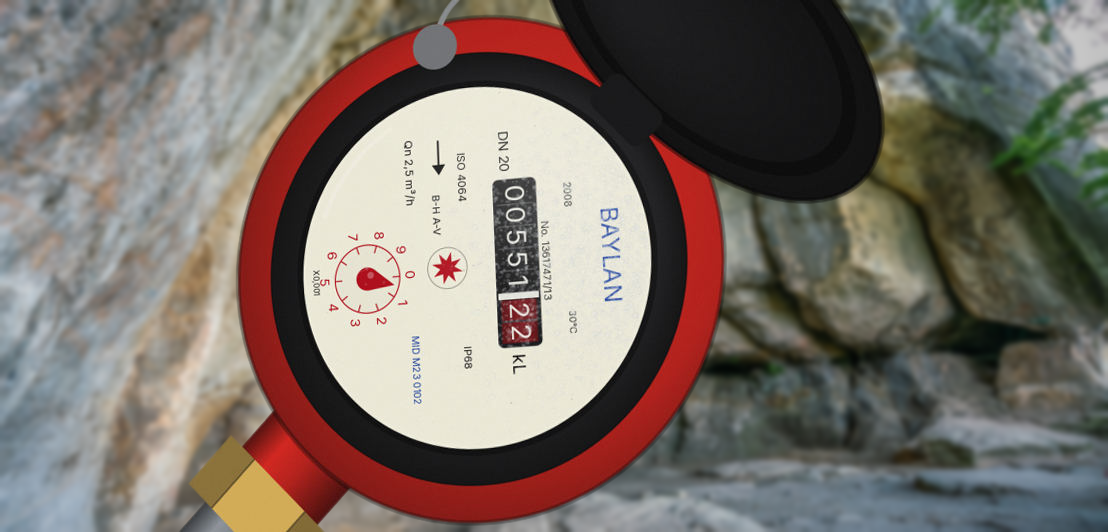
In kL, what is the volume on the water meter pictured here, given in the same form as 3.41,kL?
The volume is 551.220,kL
